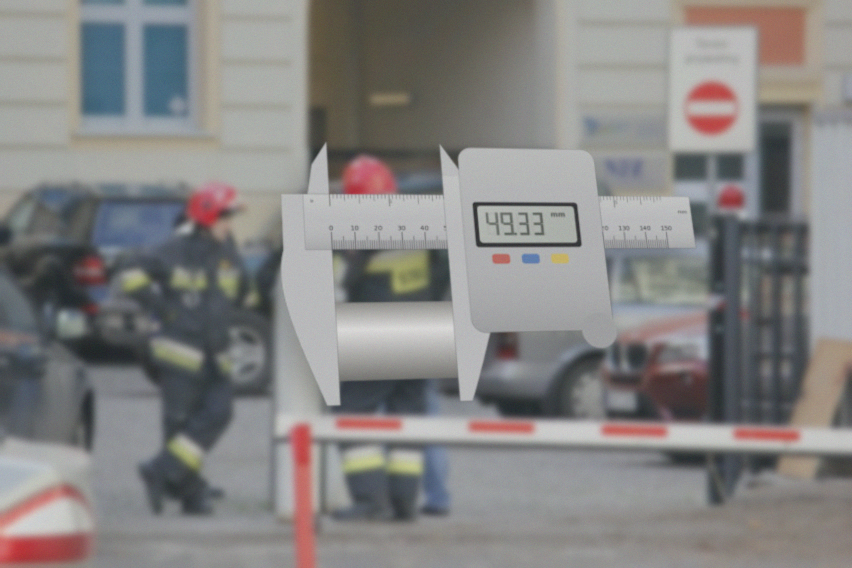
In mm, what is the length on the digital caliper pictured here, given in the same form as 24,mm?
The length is 49.33,mm
